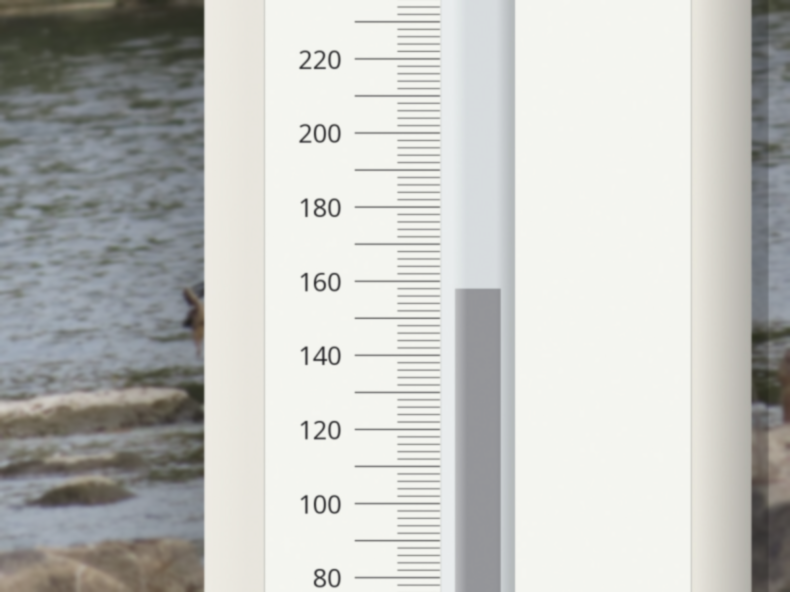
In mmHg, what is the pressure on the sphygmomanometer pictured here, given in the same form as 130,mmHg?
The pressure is 158,mmHg
